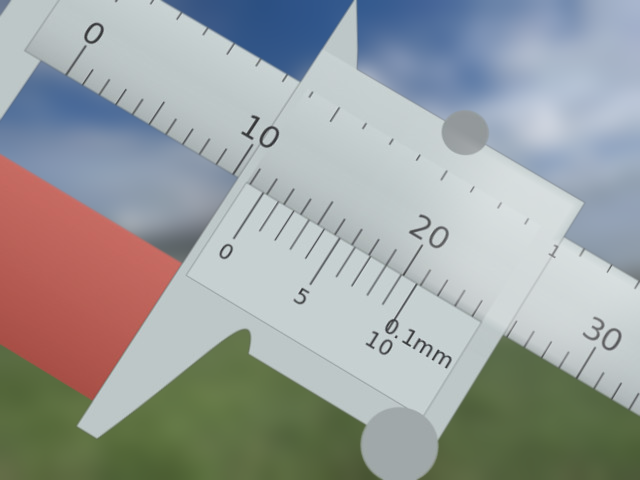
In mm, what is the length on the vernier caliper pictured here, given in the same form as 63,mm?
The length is 11.8,mm
